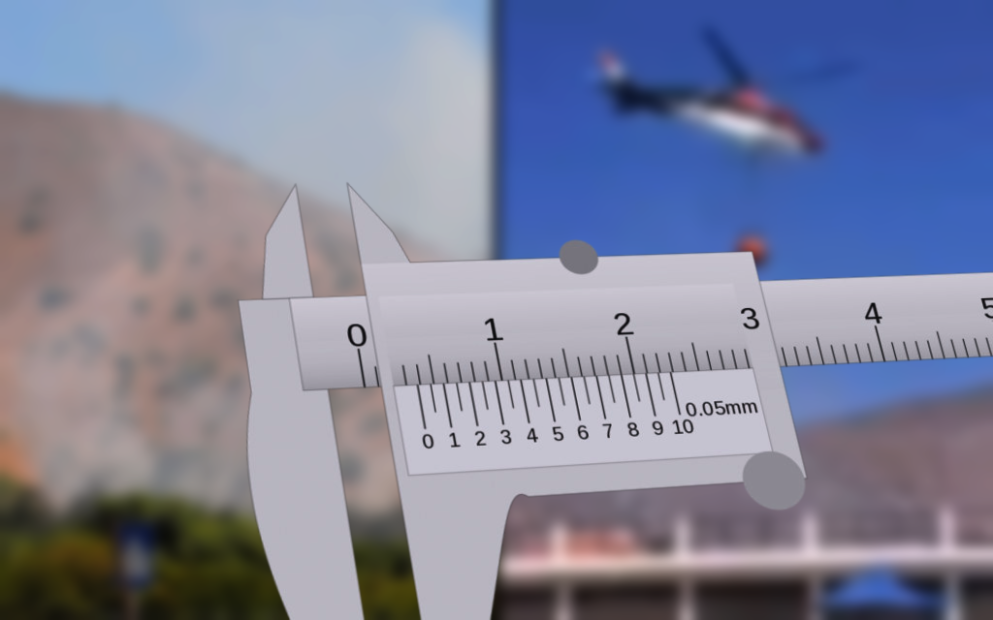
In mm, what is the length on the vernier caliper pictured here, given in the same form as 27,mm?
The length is 3.8,mm
